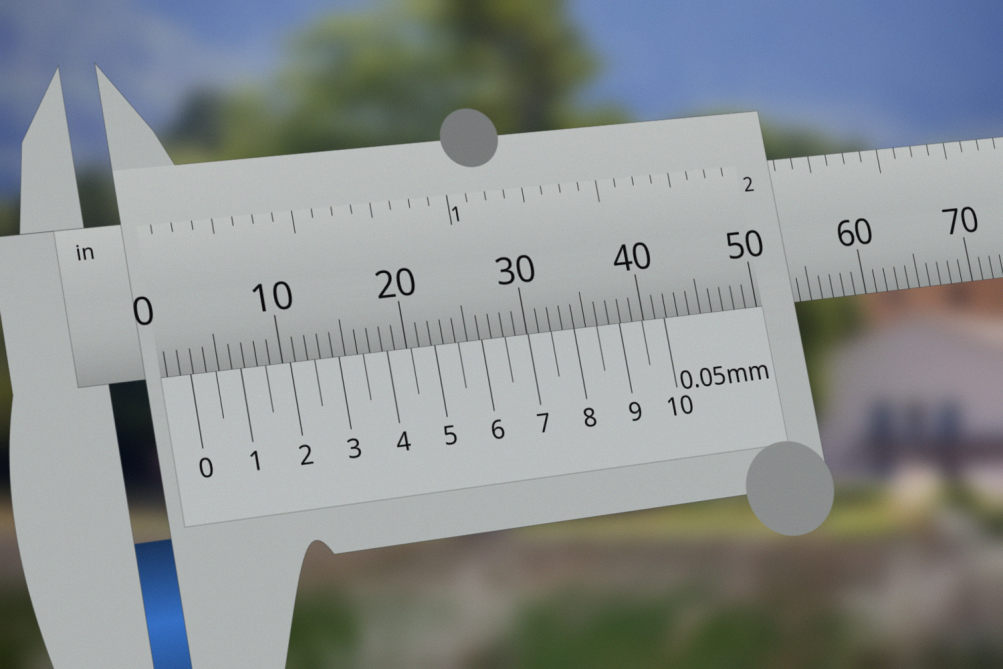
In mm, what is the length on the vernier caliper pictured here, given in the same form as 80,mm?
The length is 2.8,mm
